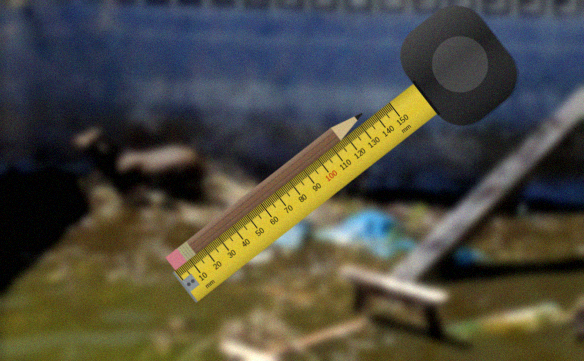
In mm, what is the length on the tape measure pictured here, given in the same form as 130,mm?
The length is 135,mm
